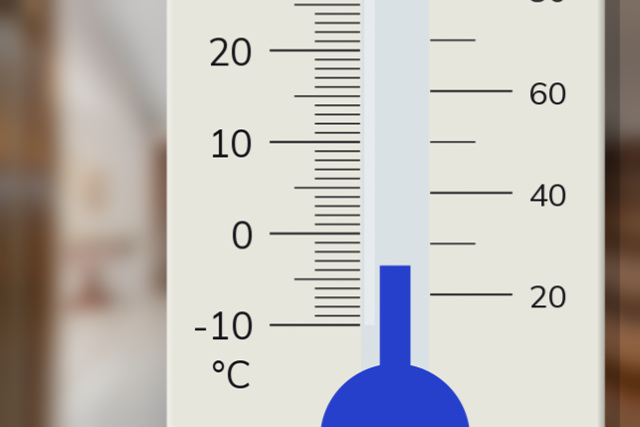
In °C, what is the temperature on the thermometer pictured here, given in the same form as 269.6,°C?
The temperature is -3.5,°C
